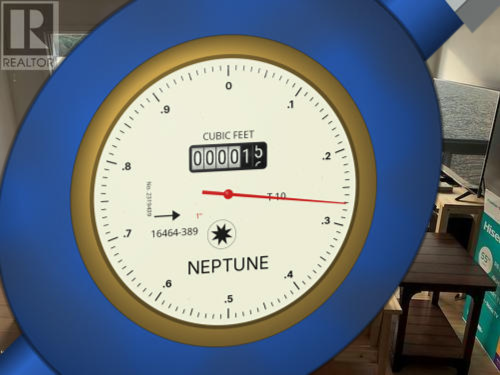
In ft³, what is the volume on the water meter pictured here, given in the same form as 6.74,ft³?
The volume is 15.27,ft³
